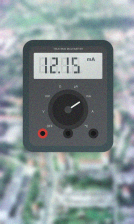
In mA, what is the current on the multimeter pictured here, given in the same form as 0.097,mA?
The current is 12.15,mA
